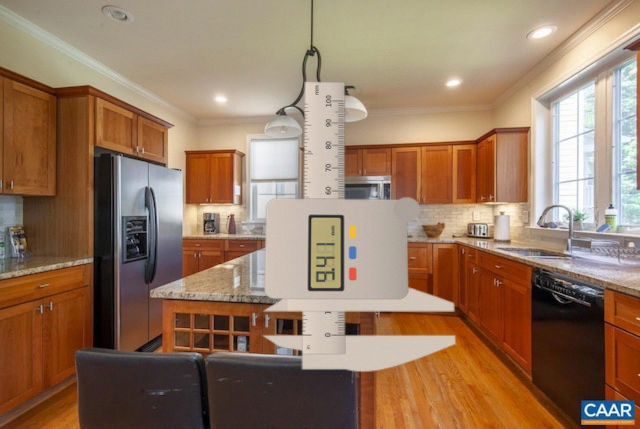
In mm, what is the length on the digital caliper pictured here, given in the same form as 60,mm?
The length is 9.41,mm
